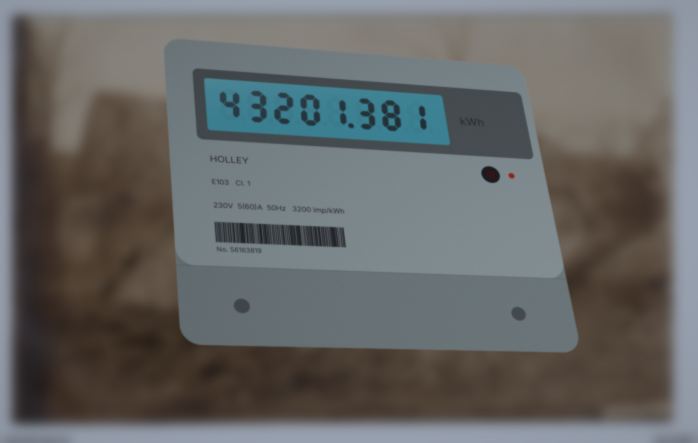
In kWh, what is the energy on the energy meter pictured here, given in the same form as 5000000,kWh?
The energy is 43201.381,kWh
